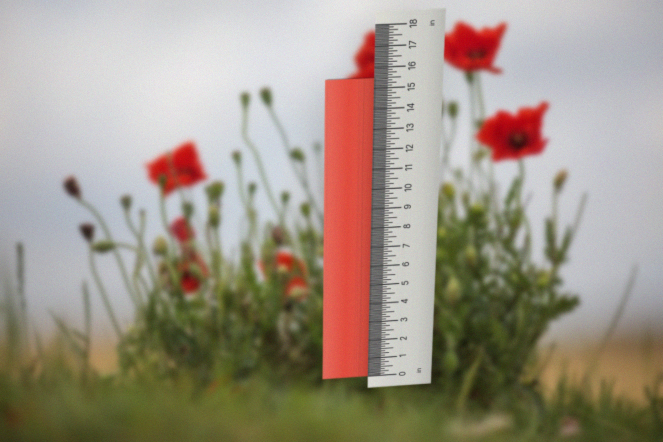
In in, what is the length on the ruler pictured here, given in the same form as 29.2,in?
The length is 15.5,in
